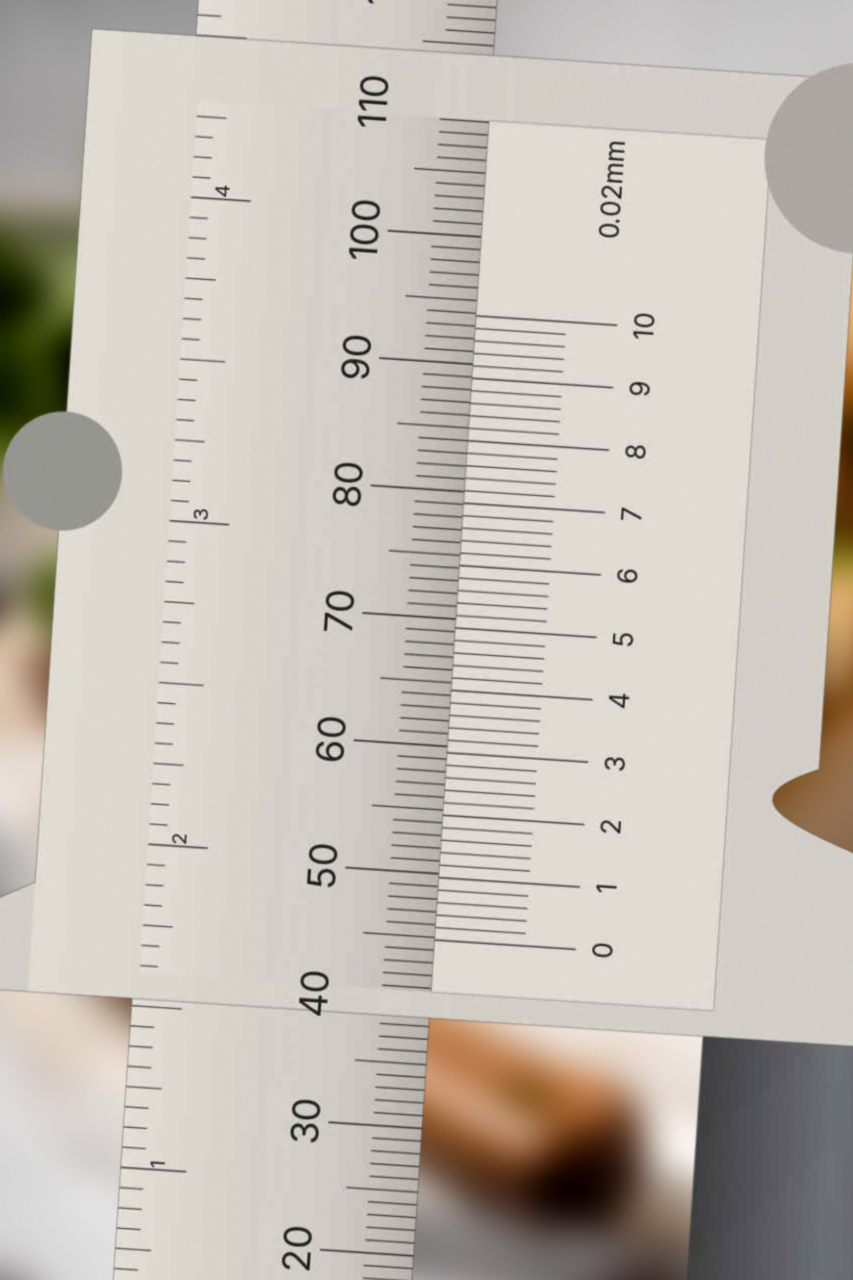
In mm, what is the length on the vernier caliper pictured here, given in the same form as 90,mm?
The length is 44.8,mm
